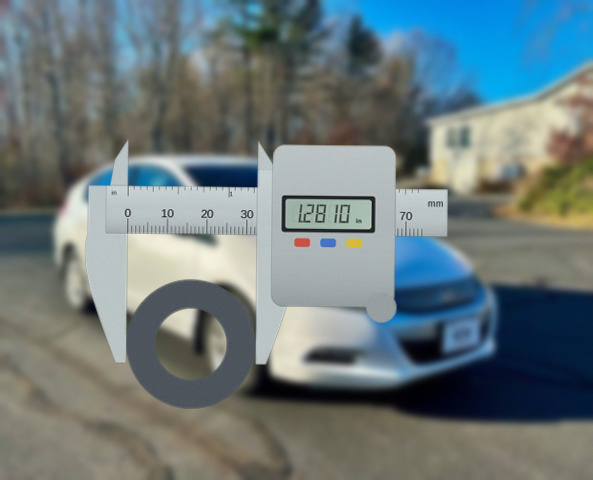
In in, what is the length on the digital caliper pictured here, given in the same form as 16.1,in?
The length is 1.2810,in
